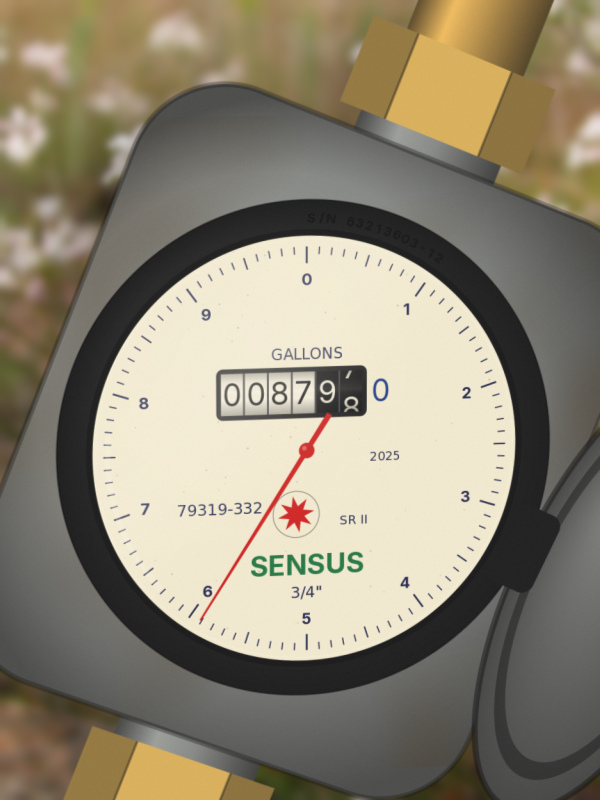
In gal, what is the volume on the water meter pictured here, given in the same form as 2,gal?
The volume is 87975.9,gal
